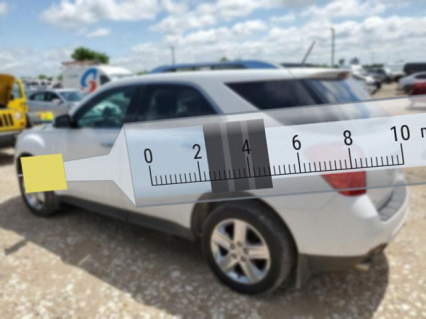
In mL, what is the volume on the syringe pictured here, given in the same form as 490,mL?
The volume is 2.4,mL
